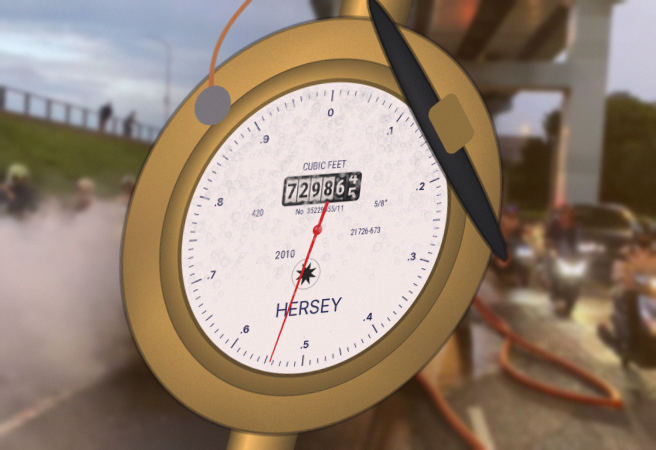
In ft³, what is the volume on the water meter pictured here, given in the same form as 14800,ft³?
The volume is 729864.54,ft³
